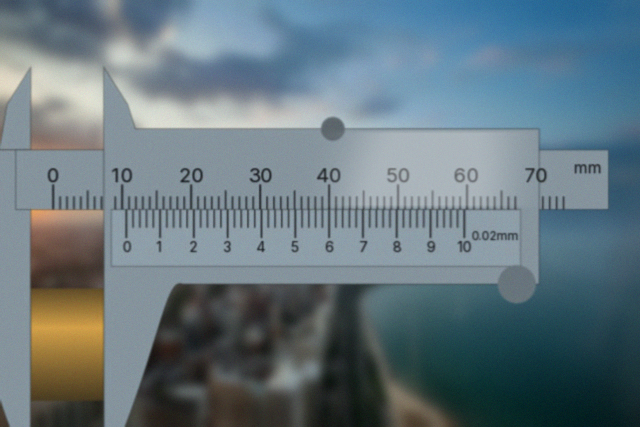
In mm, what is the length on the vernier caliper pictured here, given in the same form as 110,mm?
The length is 10.6,mm
